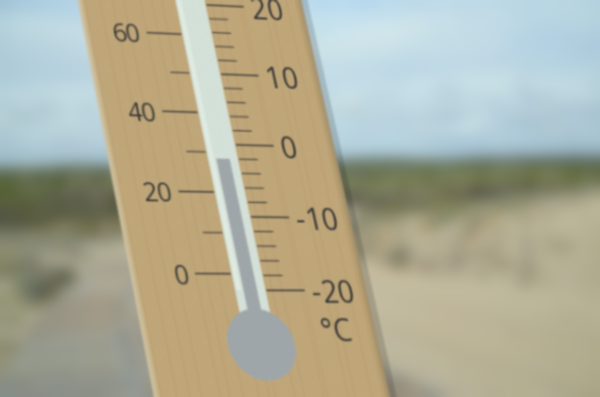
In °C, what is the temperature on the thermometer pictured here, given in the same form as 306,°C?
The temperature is -2,°C
